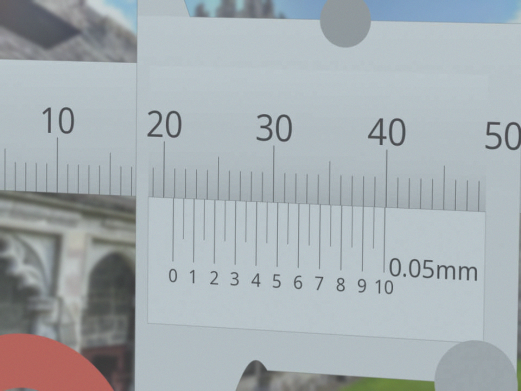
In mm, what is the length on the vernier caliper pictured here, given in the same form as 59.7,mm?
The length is 20.9,mm
